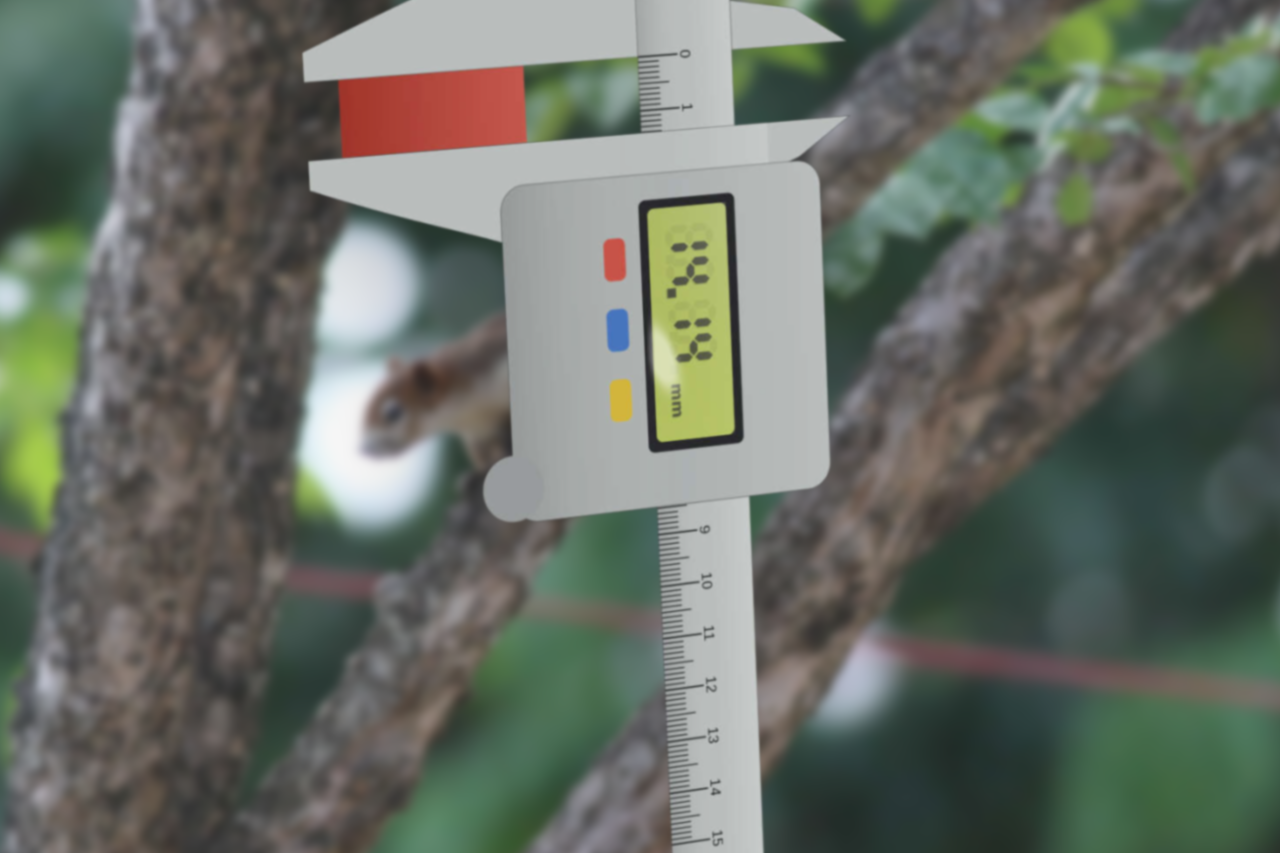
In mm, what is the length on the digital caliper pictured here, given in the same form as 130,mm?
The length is 14.14,mm
